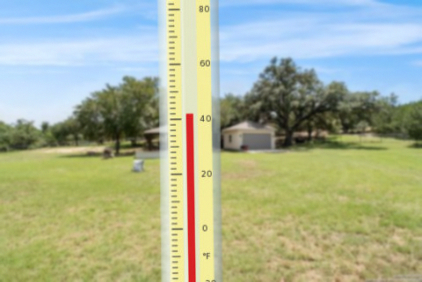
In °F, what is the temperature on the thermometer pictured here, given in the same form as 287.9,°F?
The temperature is 42,°F
